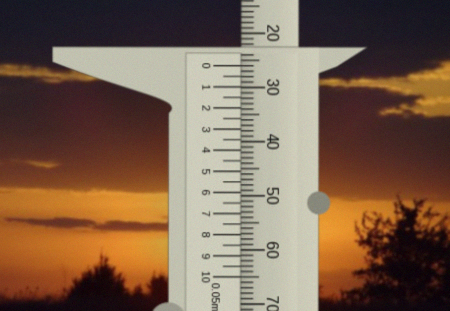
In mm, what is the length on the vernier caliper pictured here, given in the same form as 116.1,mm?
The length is 26.0,mm
